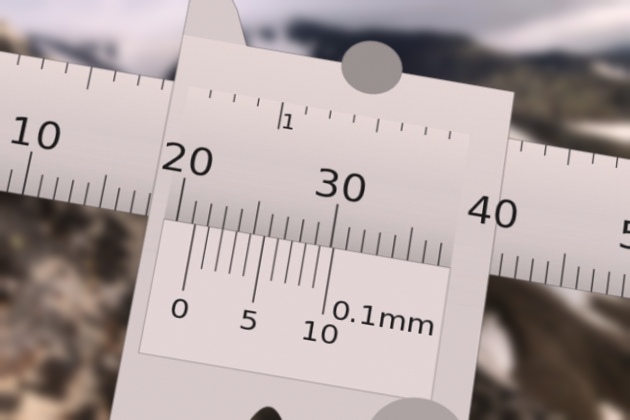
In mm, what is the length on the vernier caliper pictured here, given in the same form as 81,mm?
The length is 21.2,mm
